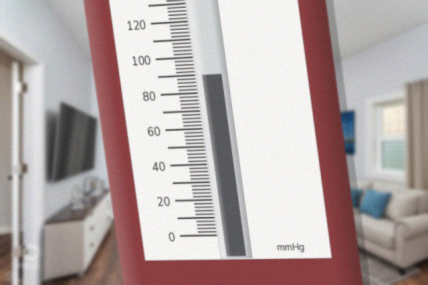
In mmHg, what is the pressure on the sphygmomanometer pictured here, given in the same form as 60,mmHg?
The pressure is 90,mmHg
